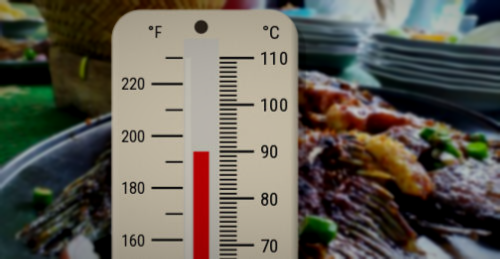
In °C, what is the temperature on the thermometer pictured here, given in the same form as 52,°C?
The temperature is 90,°C
